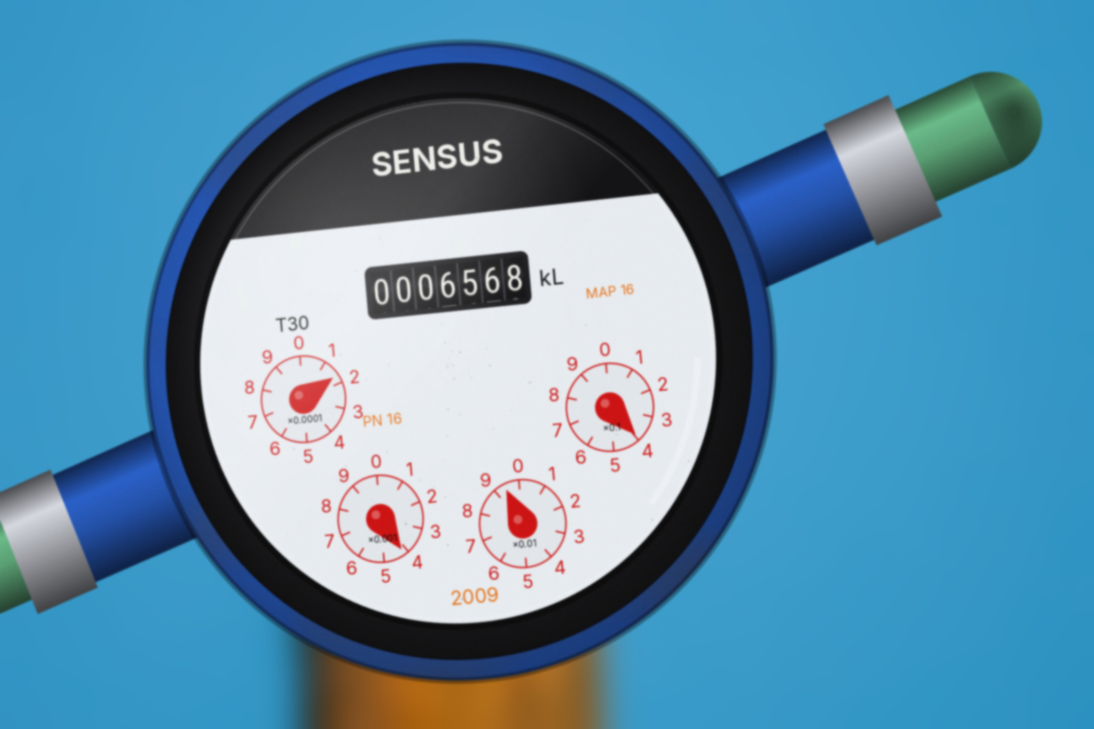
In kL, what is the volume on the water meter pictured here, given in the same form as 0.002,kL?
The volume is 6568.3941,kL
